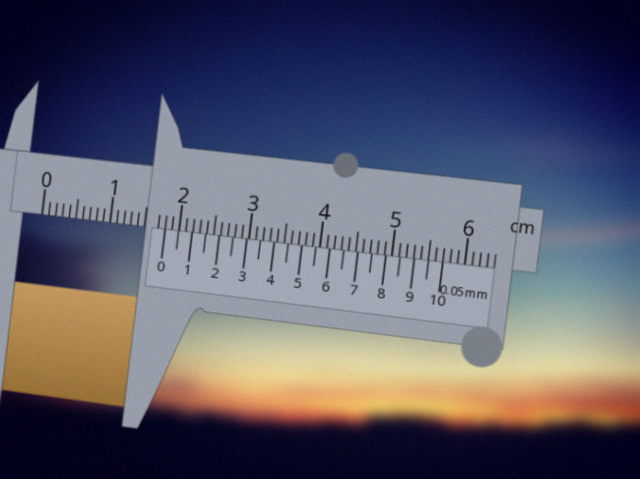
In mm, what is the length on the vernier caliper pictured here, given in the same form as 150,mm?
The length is 18.0,mm
